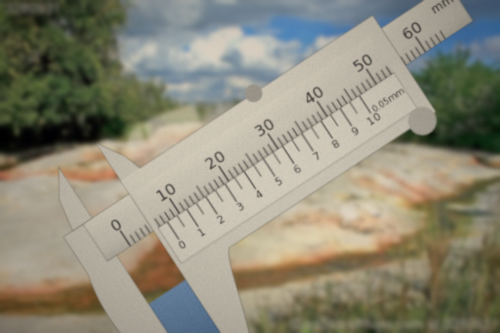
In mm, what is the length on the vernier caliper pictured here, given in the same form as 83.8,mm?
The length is 7.5,mm
